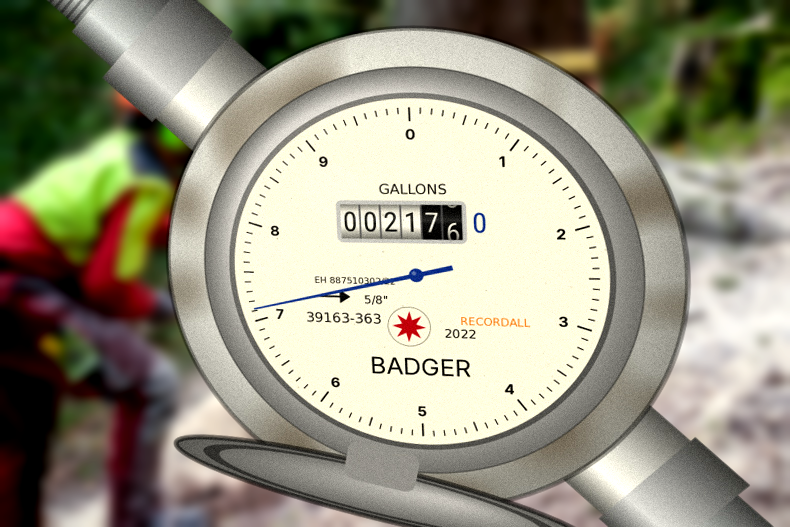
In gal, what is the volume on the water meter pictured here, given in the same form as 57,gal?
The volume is 21757.1,gal
